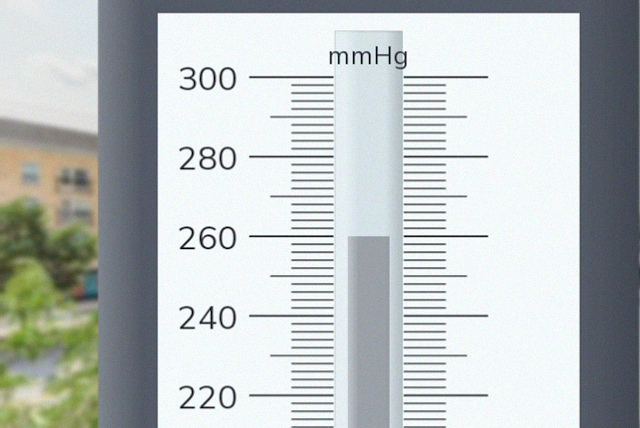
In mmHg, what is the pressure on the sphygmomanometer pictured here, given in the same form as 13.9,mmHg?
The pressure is 260,mmHg
